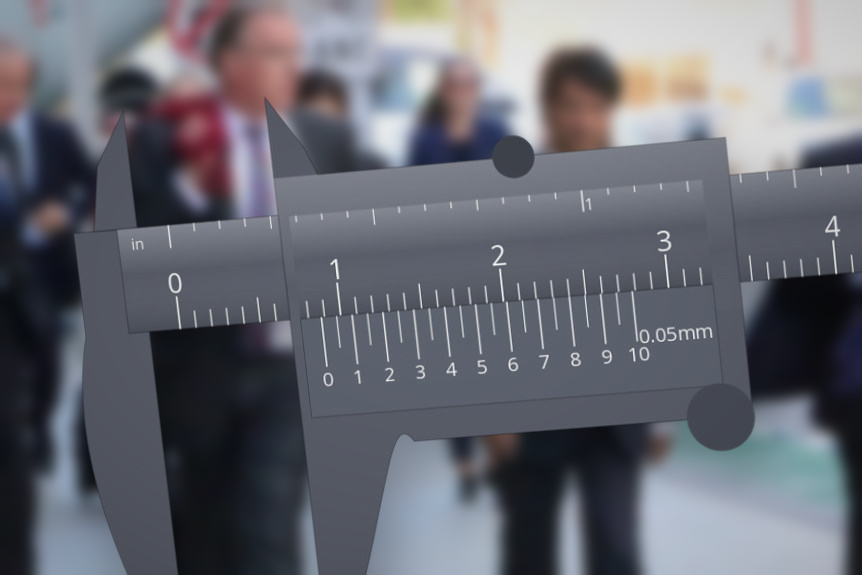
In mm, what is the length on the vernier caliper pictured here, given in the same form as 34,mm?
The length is 8.8,mm
